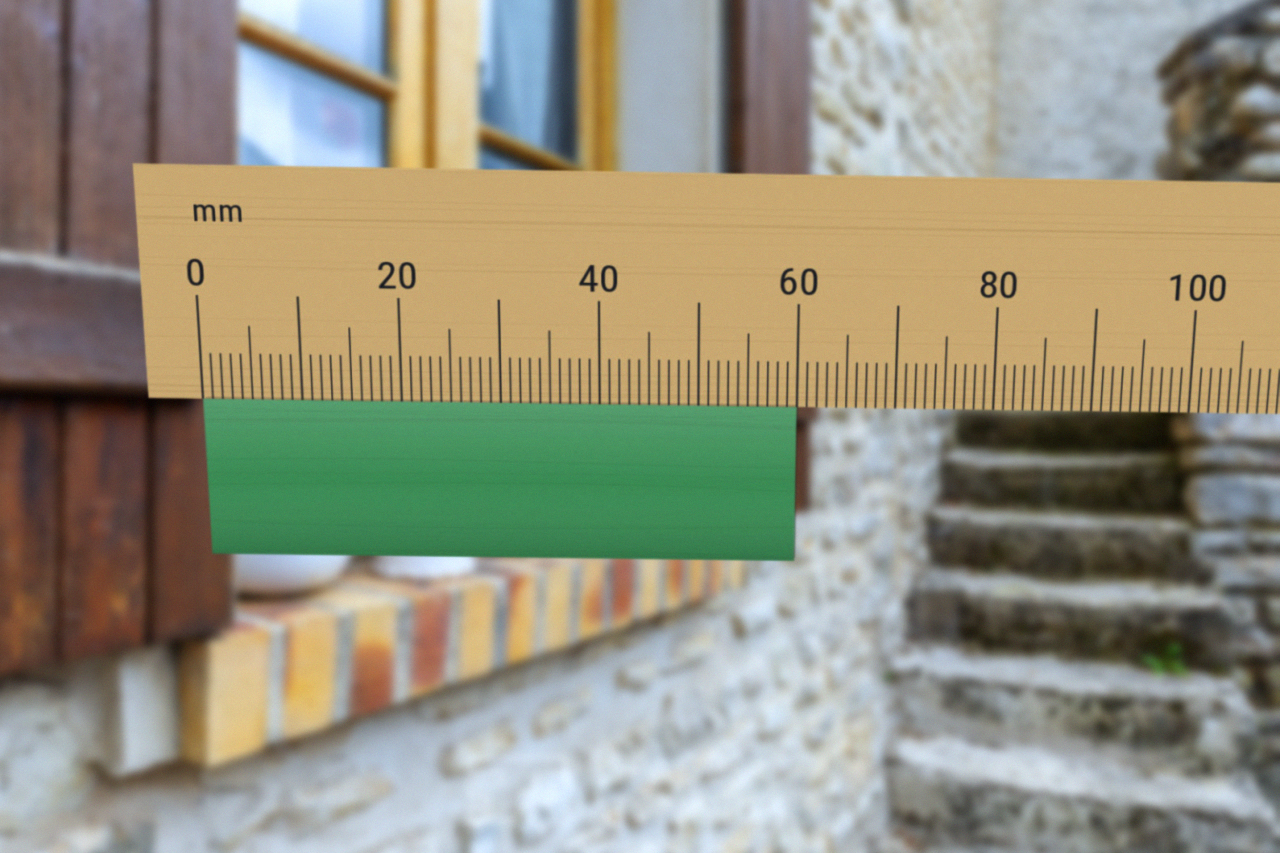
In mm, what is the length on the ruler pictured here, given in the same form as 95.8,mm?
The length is 60,mm
